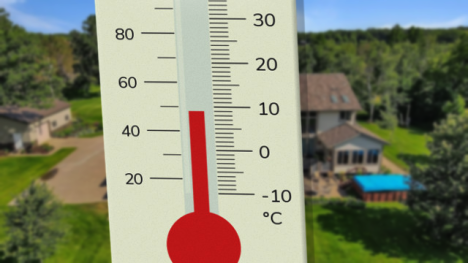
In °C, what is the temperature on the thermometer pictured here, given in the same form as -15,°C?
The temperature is 9,°C
